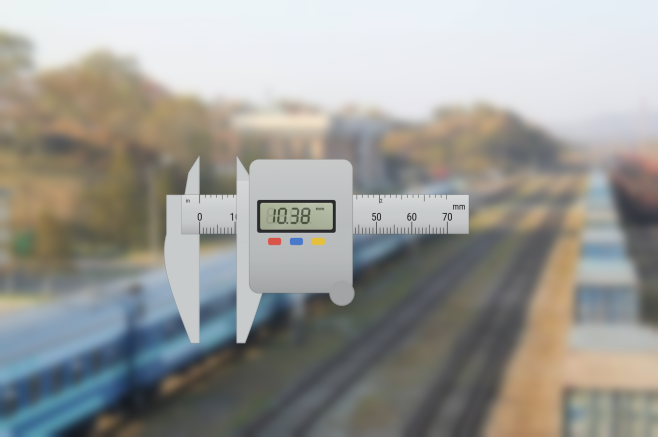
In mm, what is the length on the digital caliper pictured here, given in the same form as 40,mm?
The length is 10.38,mm
